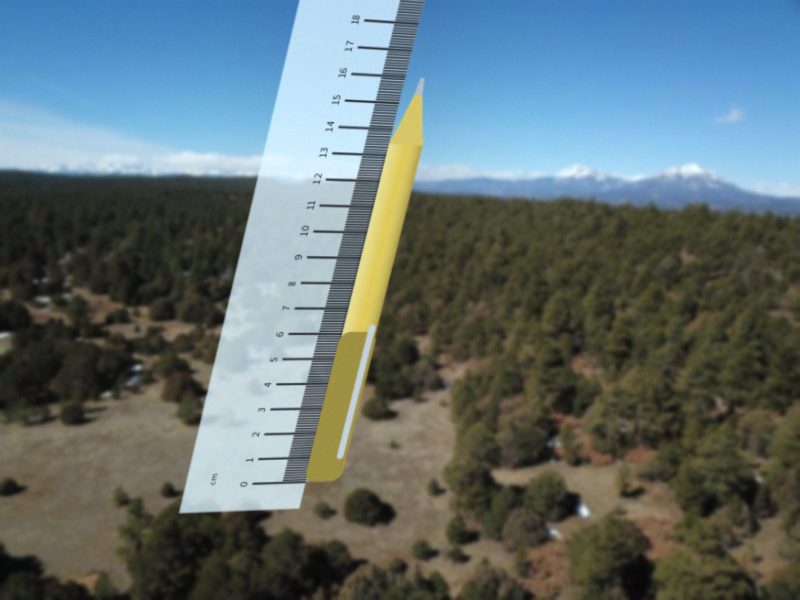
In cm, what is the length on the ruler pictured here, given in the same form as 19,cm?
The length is 16,cm
